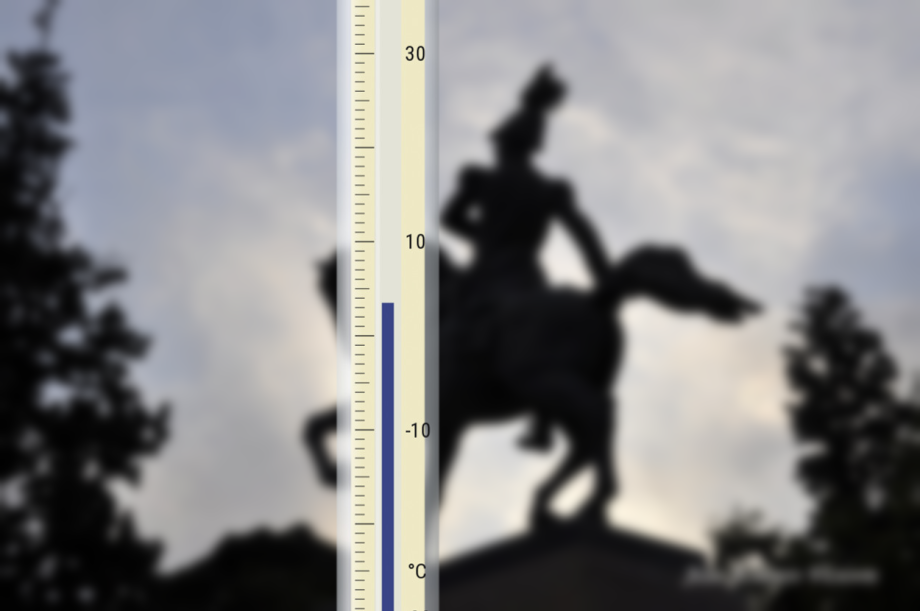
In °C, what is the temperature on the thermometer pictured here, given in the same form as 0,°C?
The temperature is 3.5,°C
